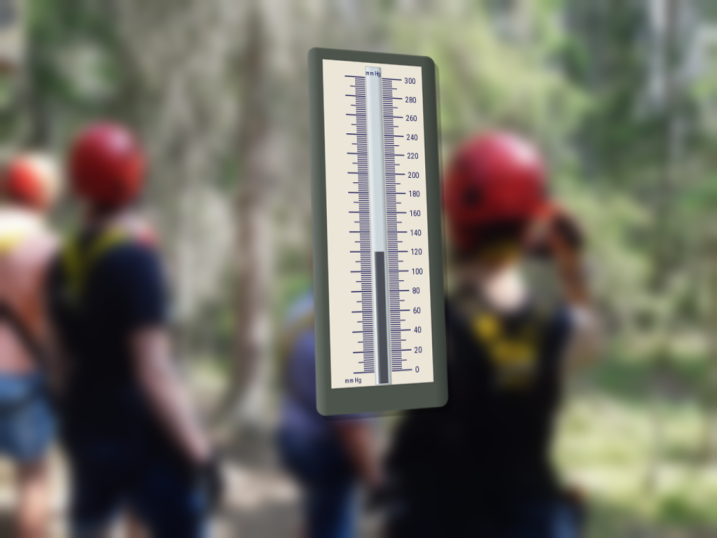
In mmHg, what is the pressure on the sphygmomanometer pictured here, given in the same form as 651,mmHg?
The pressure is 120,mmHg
